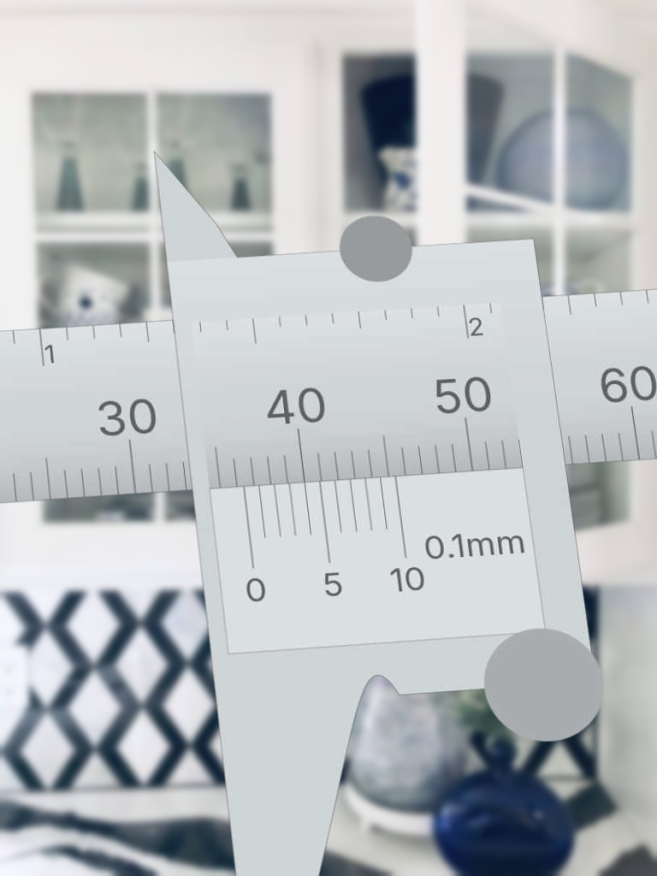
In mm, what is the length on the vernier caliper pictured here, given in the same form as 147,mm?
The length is 36.4,mm
